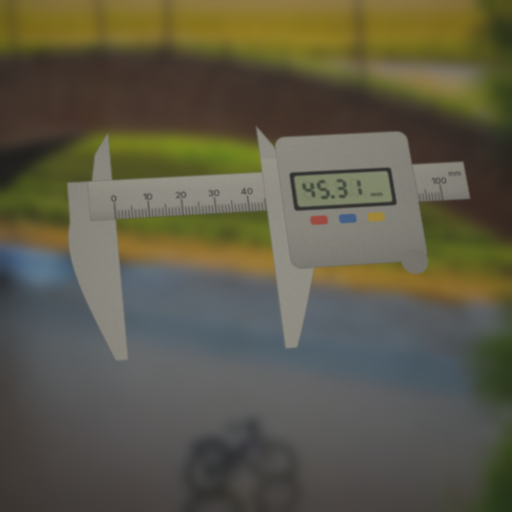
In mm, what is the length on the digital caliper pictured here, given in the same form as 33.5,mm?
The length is 45.31,mm
